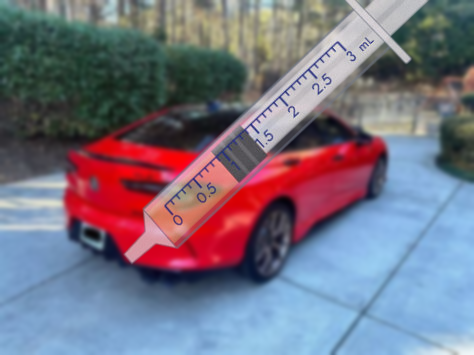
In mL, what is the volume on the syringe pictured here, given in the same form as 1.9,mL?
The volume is 0.9,mL
